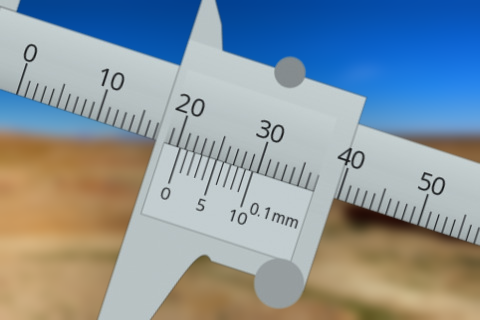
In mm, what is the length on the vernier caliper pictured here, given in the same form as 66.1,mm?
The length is 20.4,mm
